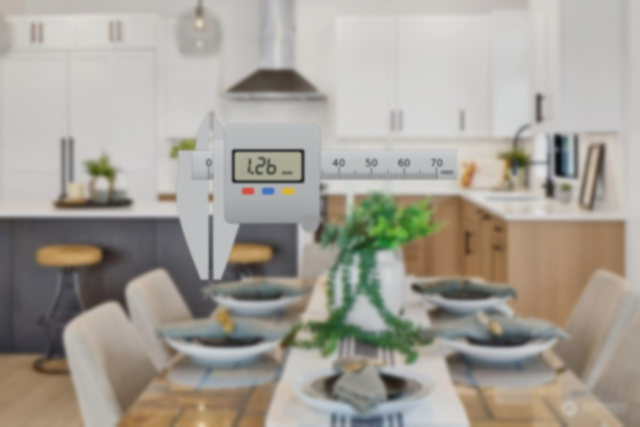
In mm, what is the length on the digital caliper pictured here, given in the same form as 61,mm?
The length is 1.26,mm
